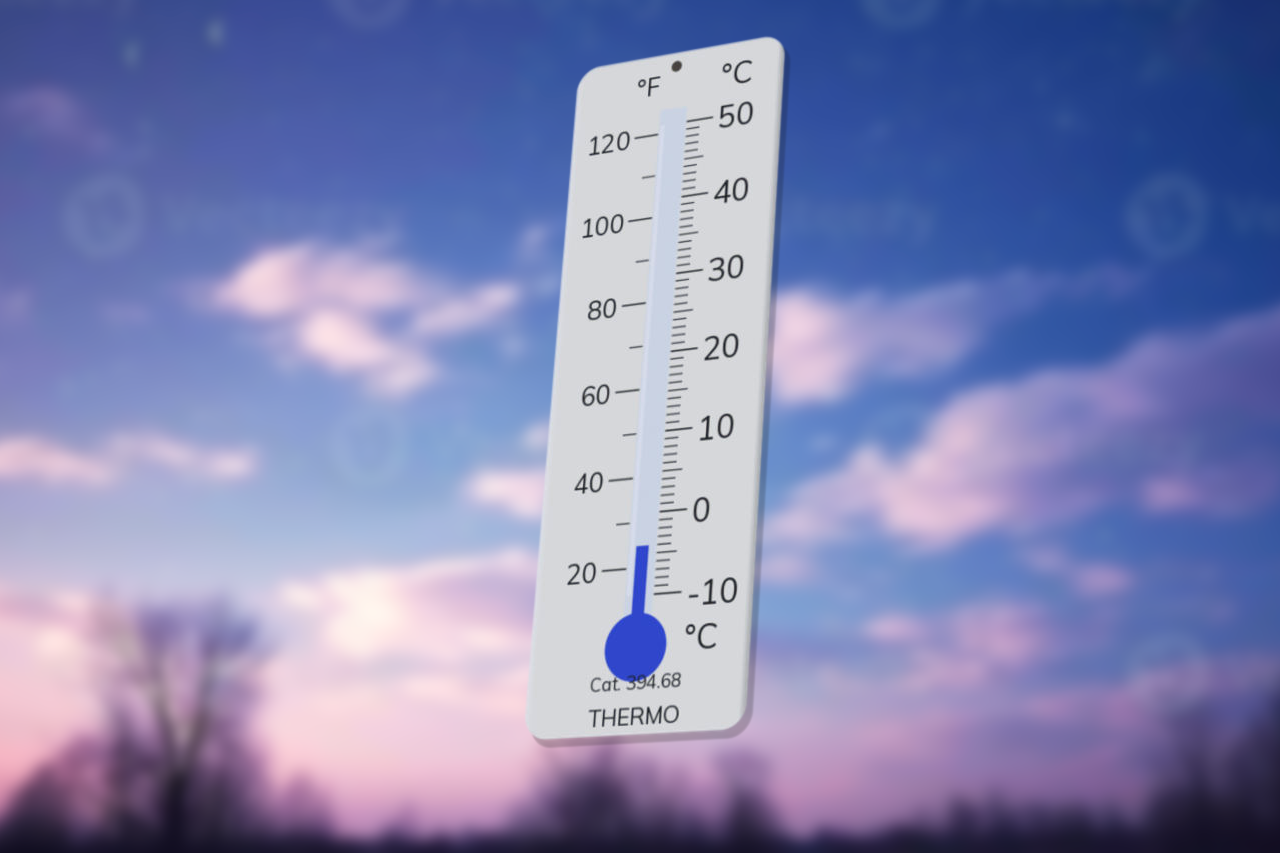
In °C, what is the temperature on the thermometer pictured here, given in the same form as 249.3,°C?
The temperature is -4,°C
